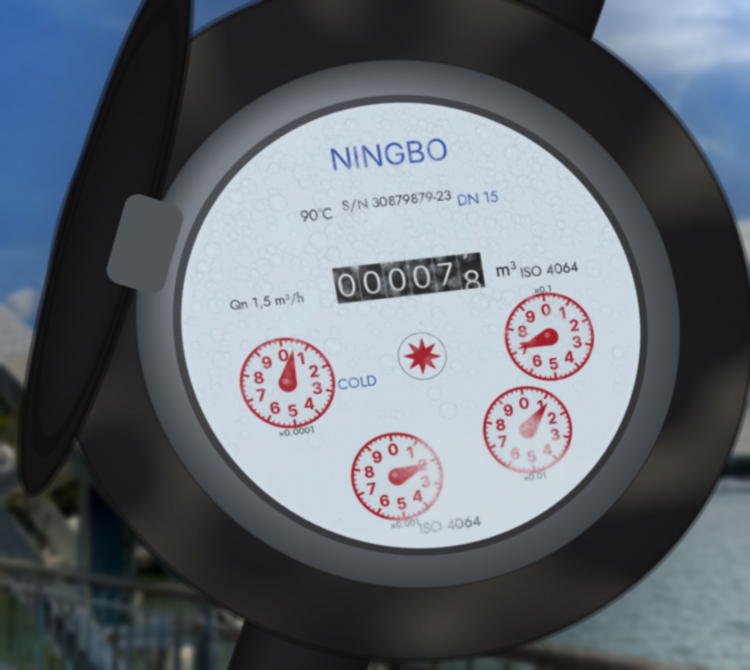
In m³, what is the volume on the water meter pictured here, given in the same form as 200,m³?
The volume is 77.7120,m³
